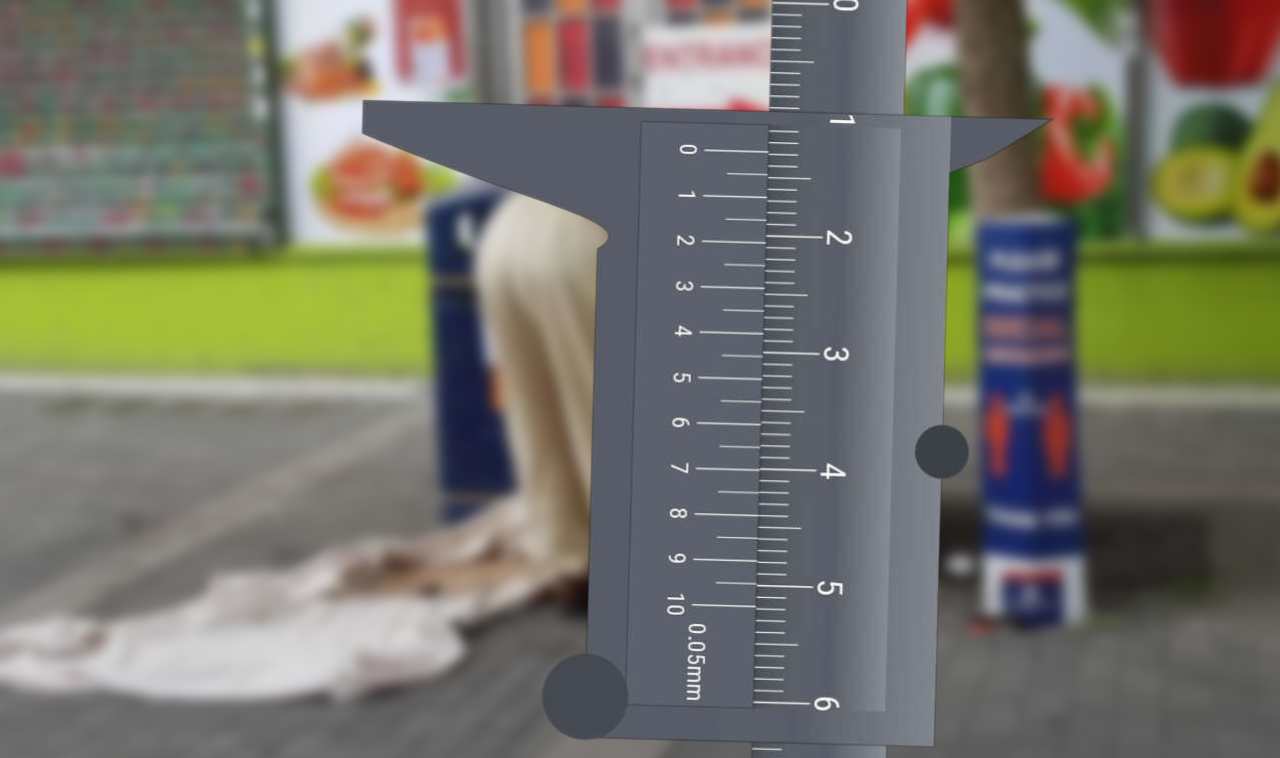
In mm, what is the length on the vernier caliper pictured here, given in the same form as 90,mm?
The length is 12.8,mm
